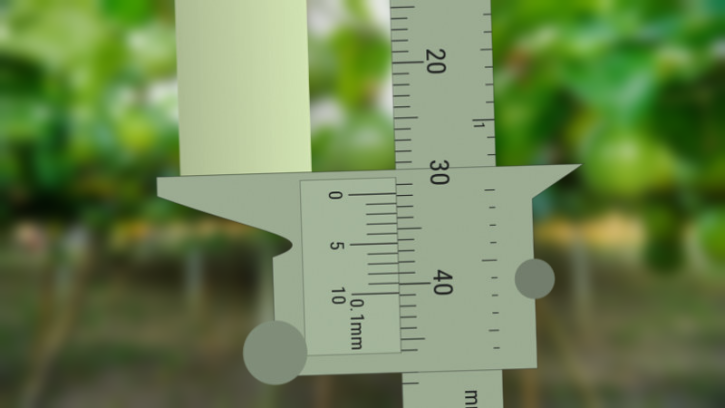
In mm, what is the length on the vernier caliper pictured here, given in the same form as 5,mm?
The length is 31.8,mm
